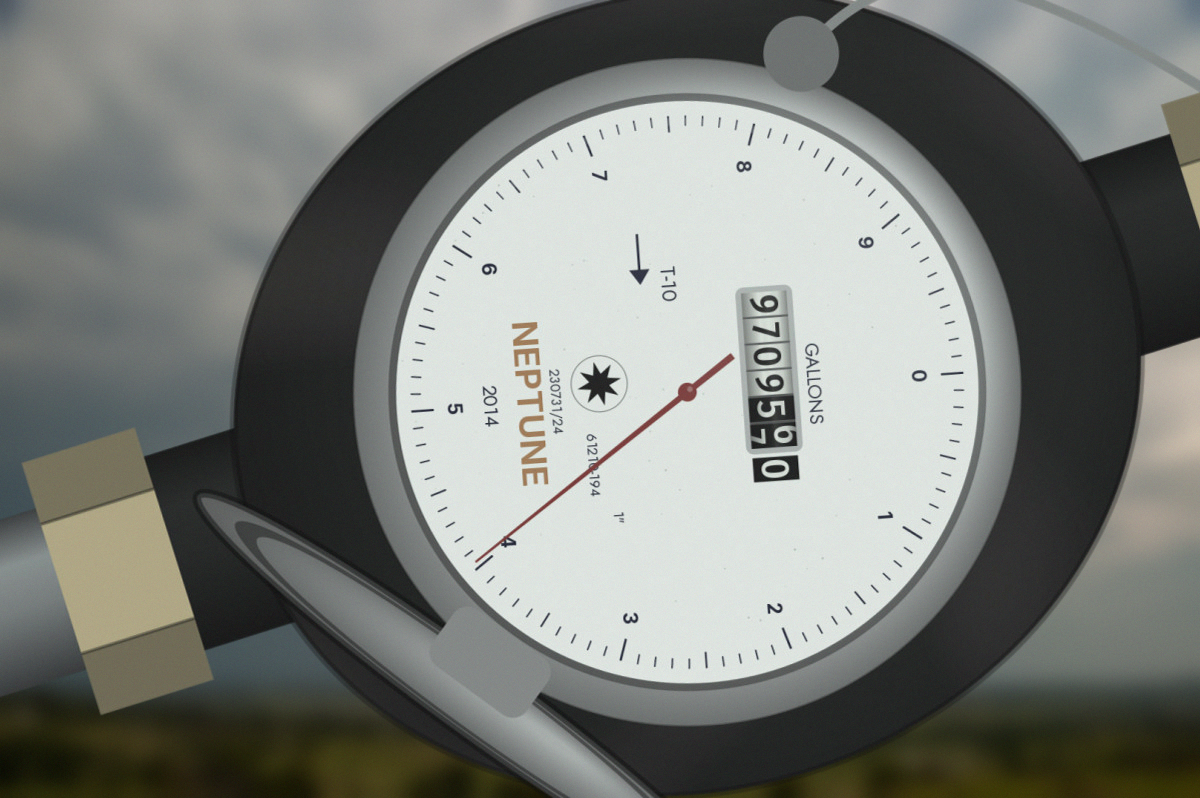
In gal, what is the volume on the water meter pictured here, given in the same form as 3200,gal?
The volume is 9709564.0,gal
